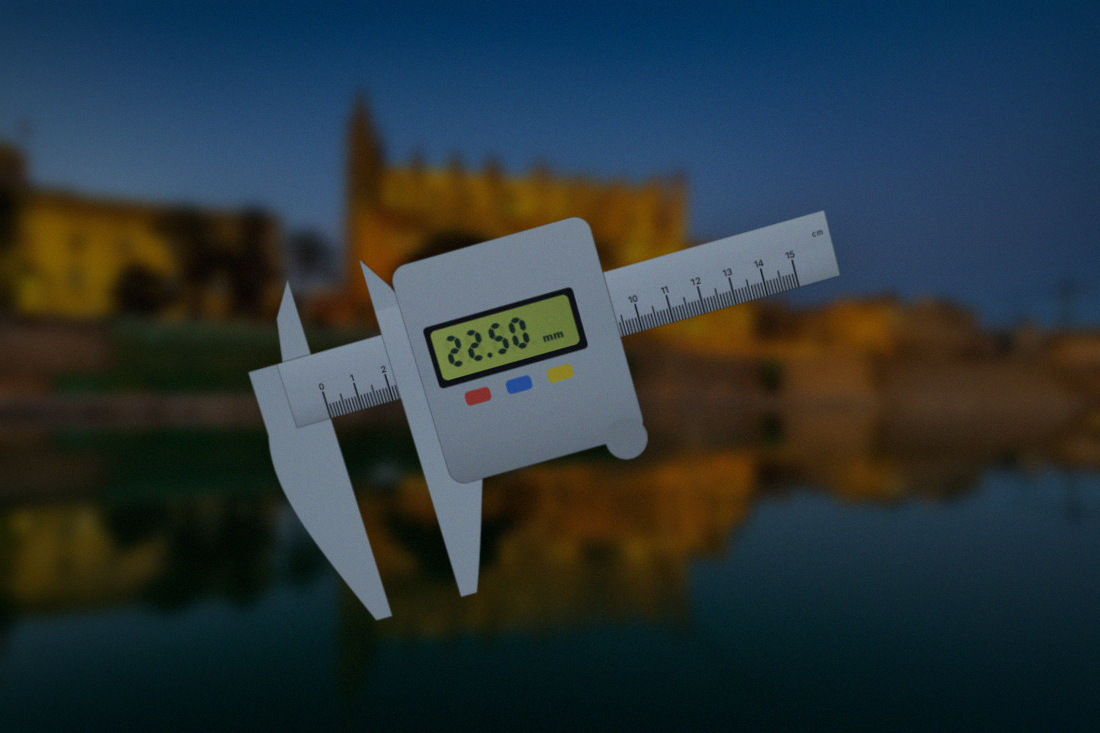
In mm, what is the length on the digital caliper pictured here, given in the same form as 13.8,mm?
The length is 22.50,mm
